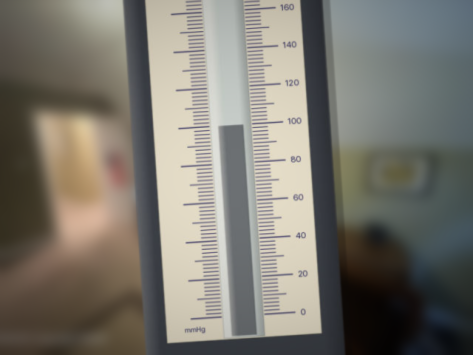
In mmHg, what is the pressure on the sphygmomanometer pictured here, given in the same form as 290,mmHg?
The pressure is 100,mmHg
